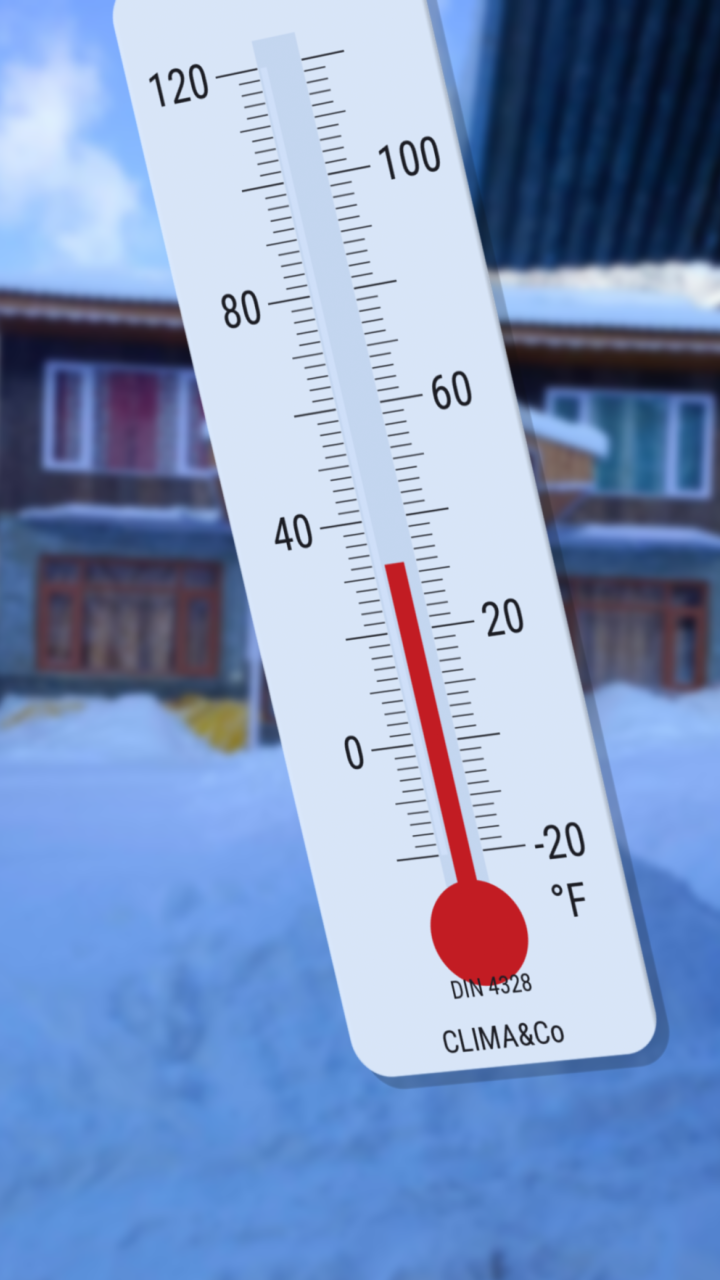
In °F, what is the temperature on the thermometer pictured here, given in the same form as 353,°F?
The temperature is 32,°F
